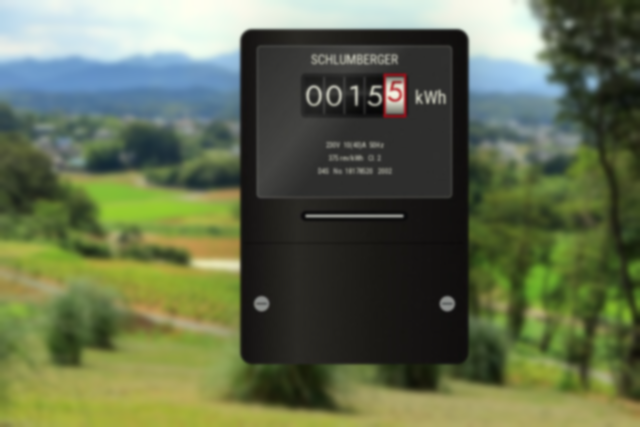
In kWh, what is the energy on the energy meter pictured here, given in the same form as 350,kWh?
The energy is 15.5,kWh
